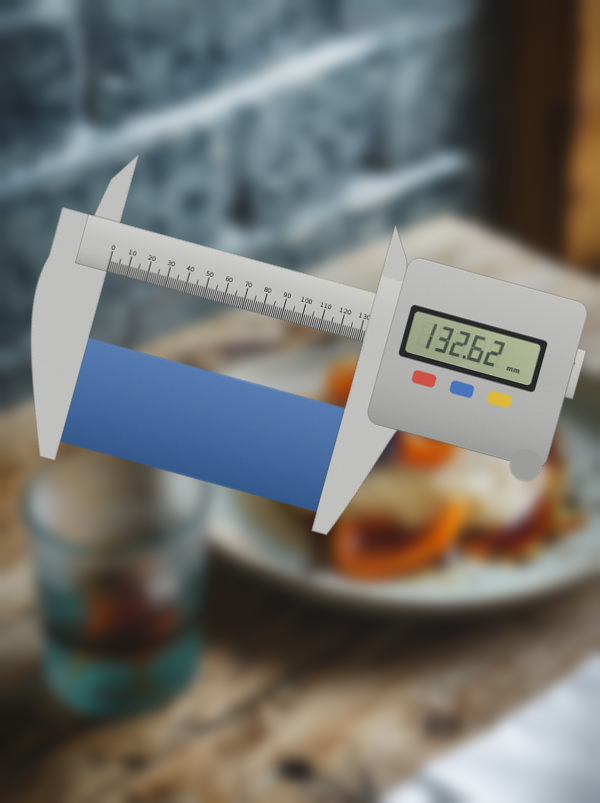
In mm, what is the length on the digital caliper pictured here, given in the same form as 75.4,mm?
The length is 132.62,mm
